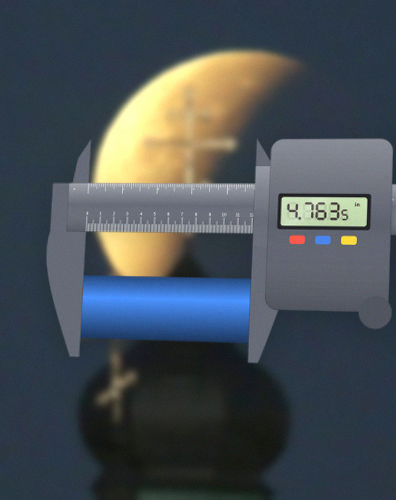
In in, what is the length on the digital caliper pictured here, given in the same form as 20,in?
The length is 4.7635,in
